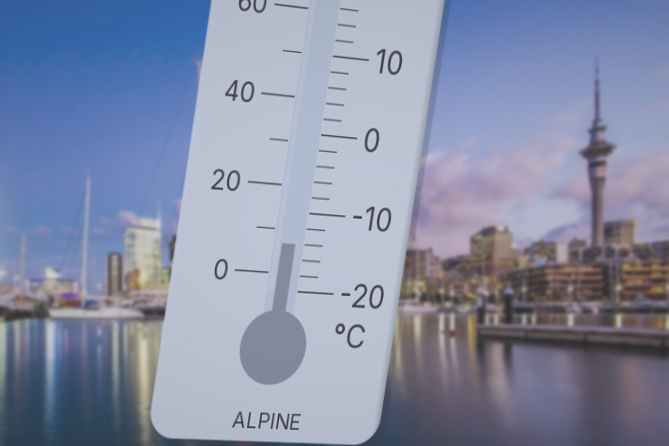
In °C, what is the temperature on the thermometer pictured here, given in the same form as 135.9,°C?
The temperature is -14,°C
